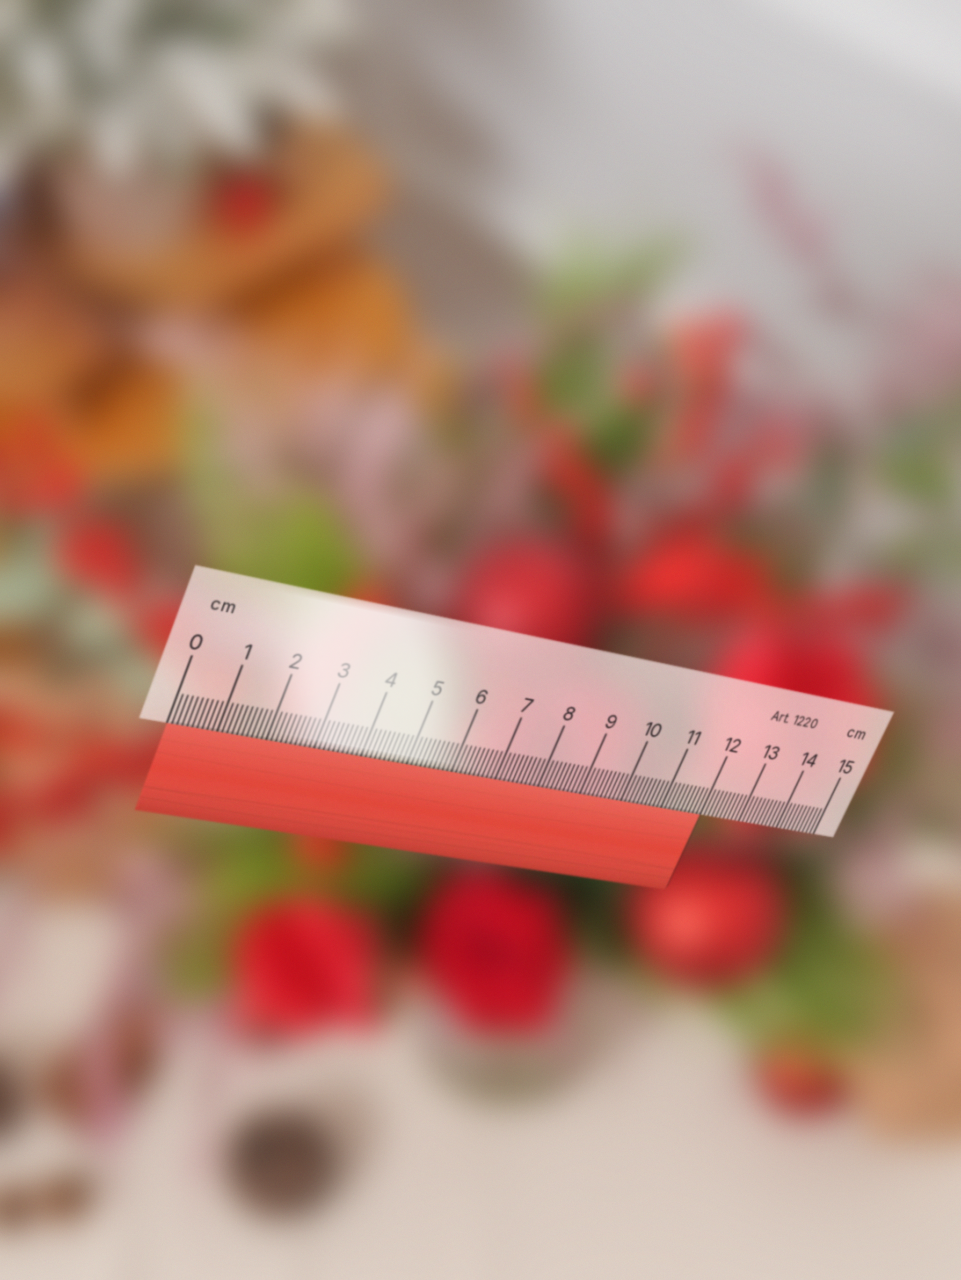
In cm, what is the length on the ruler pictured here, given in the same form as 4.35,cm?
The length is 12,cm
